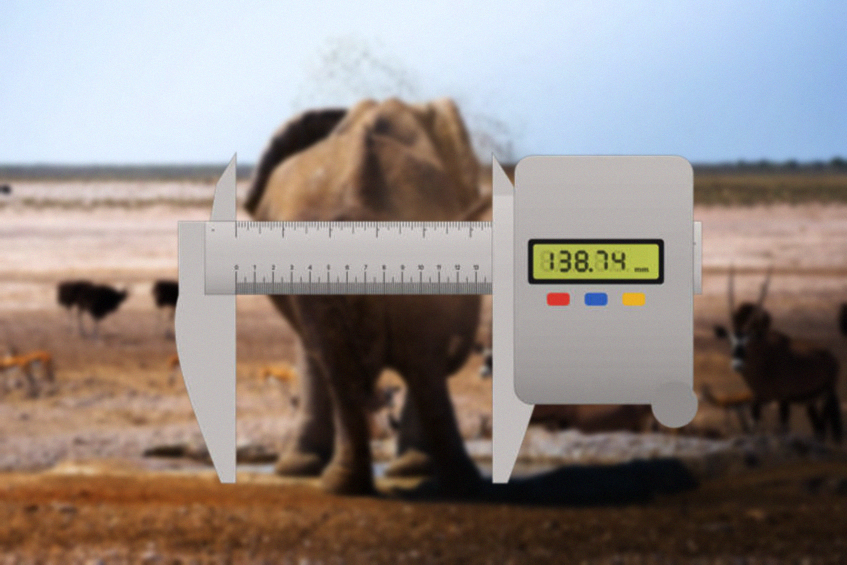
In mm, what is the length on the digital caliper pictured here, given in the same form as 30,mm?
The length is 138.74,mm
